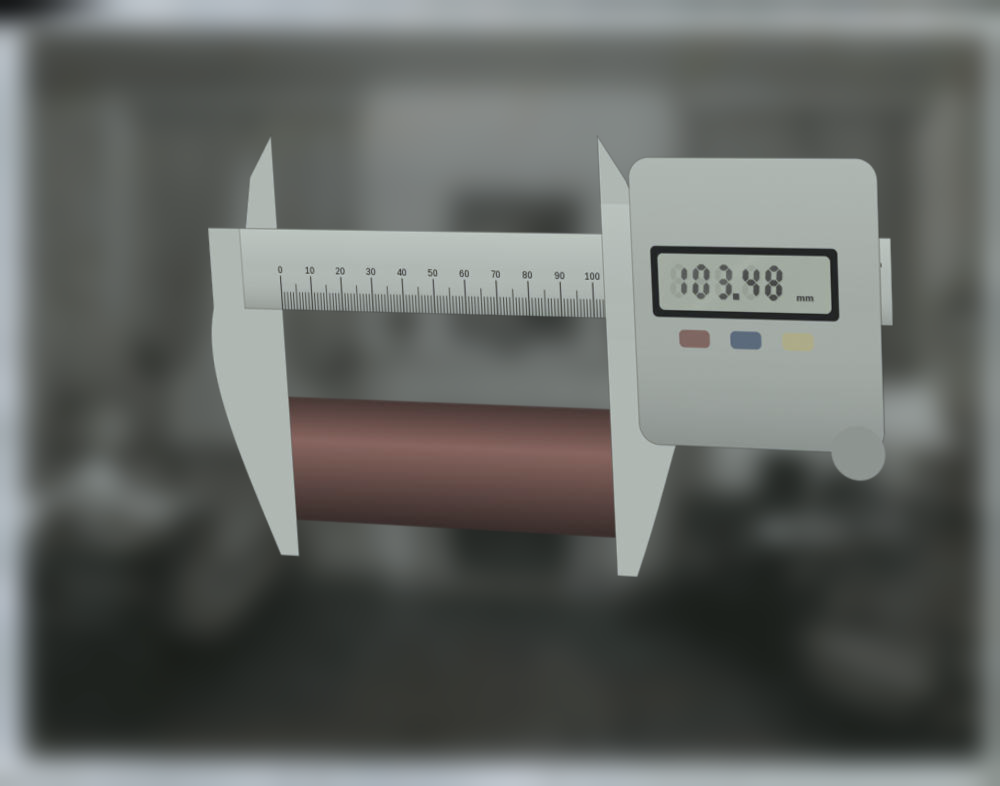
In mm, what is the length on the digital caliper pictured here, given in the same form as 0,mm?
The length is 103.48,mm
